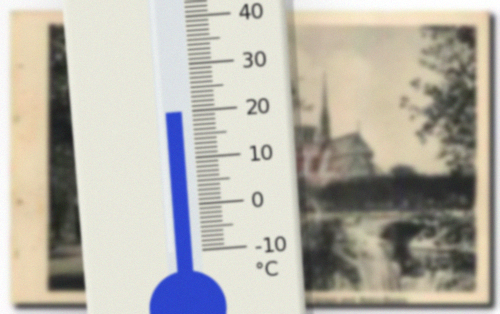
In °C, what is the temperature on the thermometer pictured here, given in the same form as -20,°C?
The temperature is 20,°C
